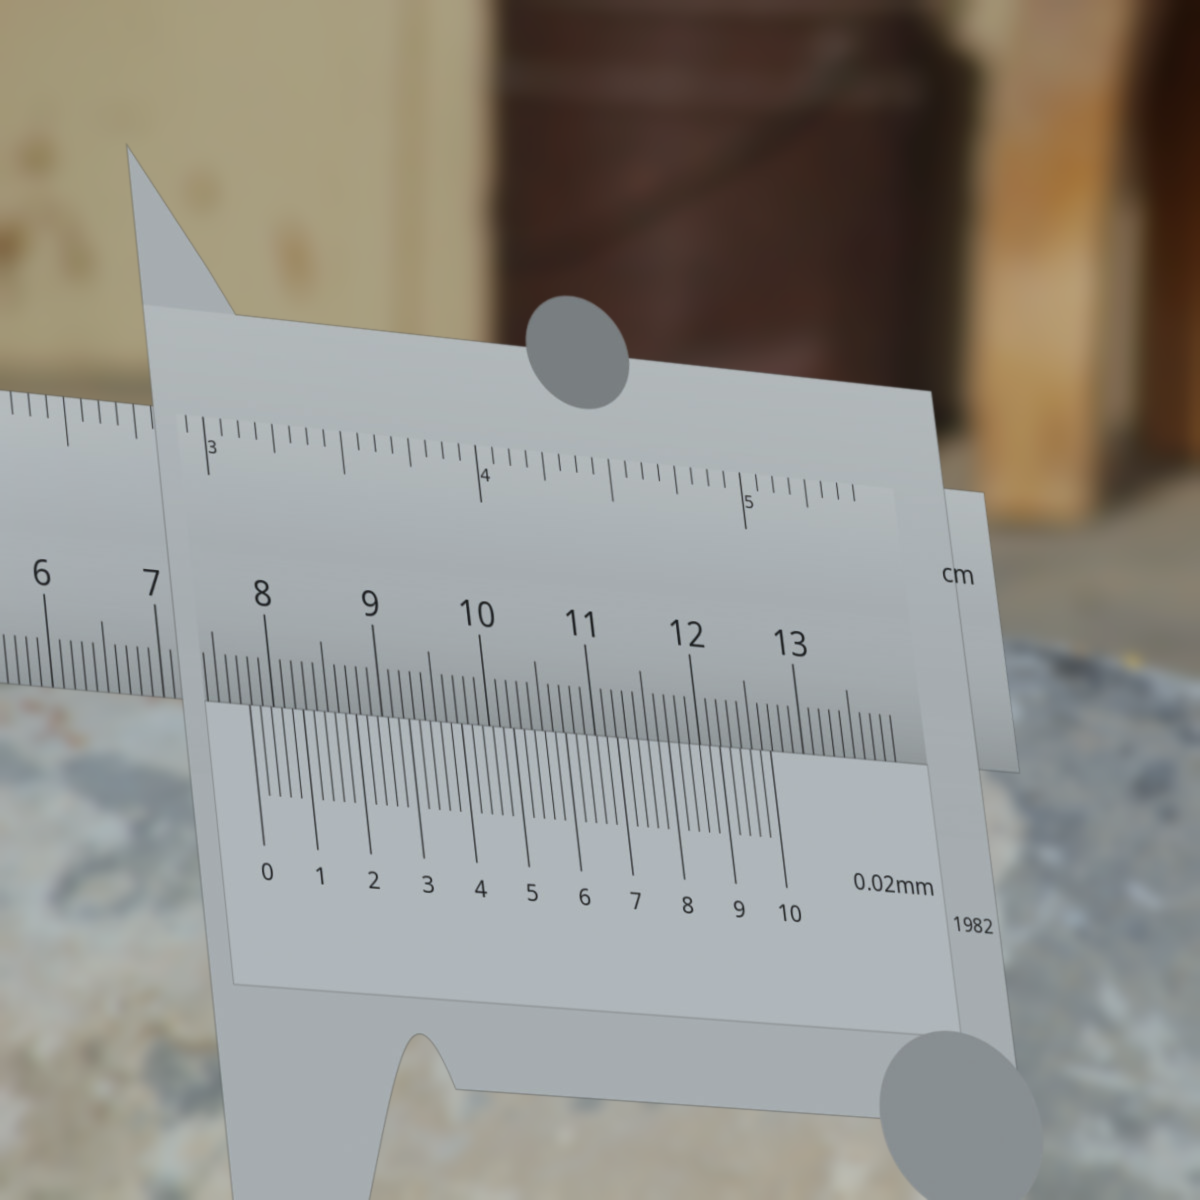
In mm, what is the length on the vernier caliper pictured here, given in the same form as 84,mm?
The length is 77.8,mm
